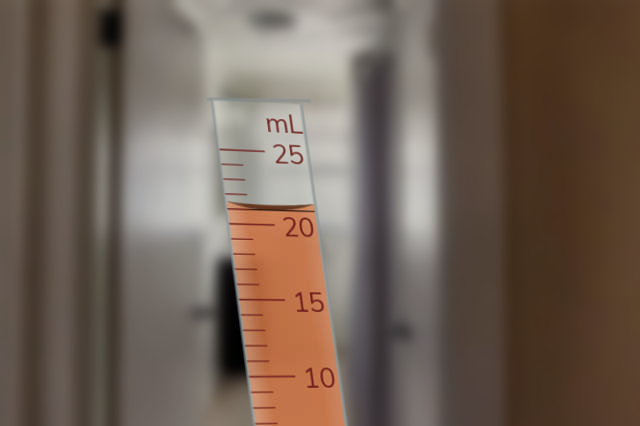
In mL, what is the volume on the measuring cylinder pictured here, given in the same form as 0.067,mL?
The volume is 21,mL
